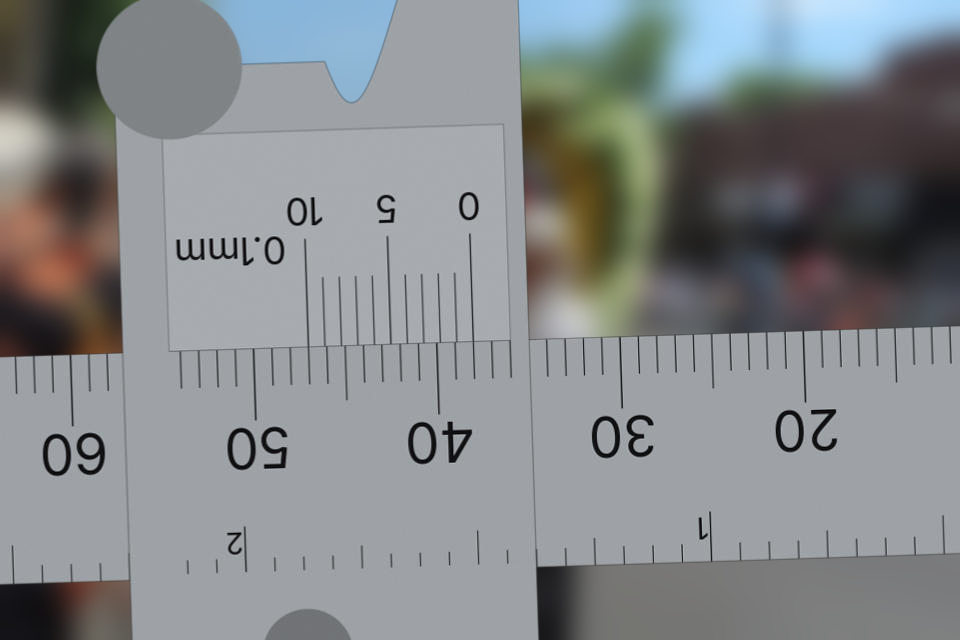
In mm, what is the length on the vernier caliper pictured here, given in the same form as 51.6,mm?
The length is 38.0,mm
